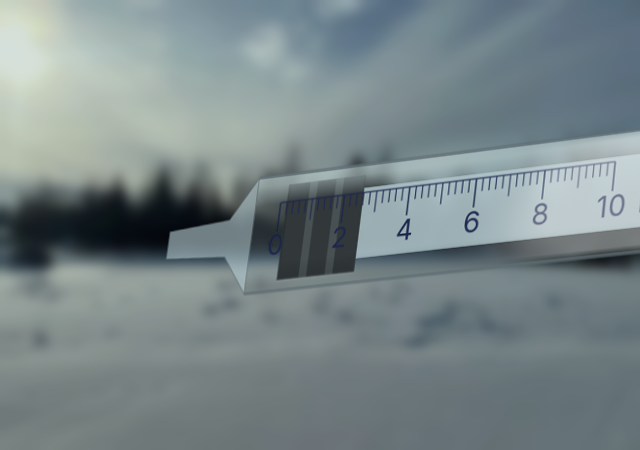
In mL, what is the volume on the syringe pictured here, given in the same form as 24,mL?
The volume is 0.2,mL
